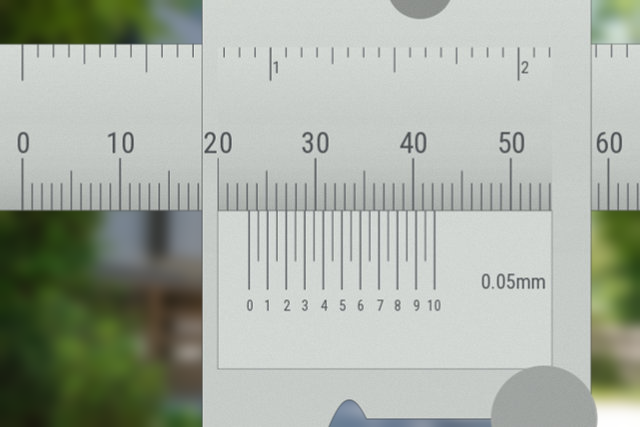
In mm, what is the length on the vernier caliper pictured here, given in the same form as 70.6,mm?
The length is 23.2,mm
